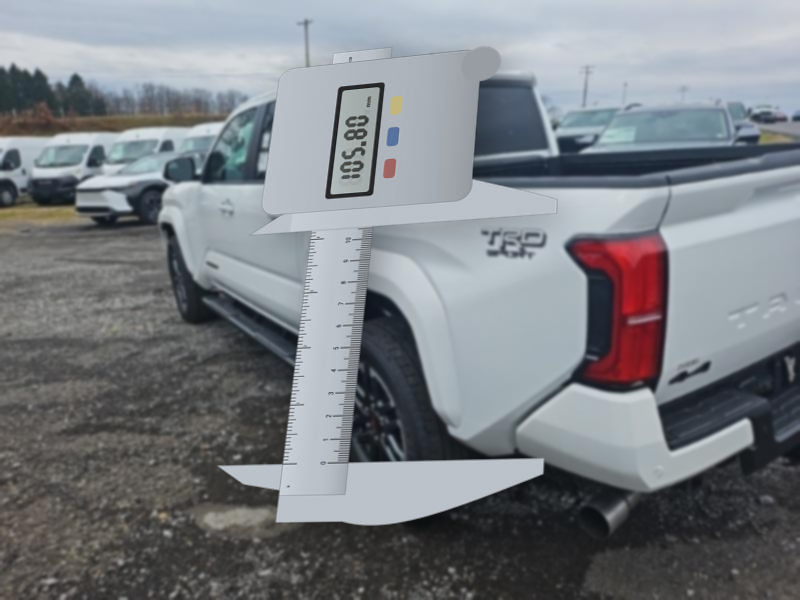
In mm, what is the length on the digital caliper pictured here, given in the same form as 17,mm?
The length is 105.80,mm
